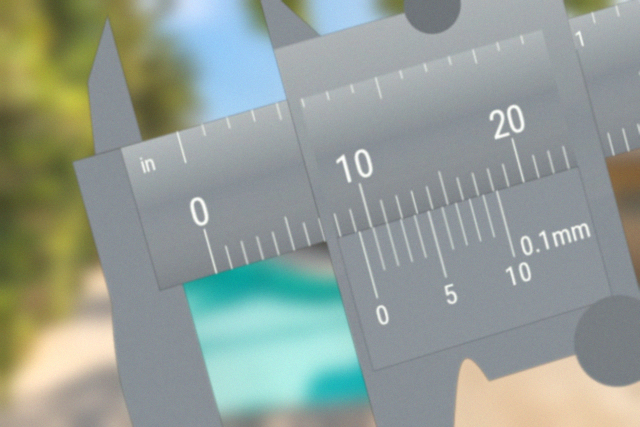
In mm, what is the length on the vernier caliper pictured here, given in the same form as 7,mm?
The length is 9.2,mm
